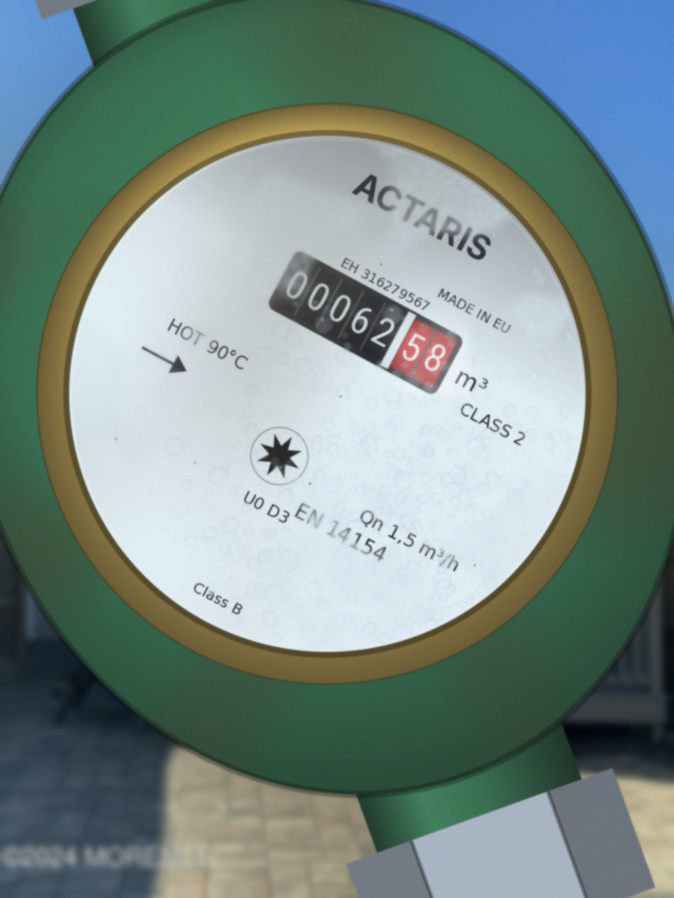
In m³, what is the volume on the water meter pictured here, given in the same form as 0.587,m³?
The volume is 62.58,m³
